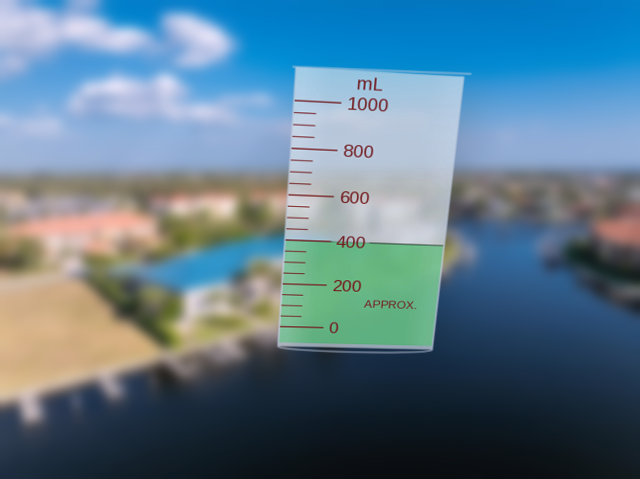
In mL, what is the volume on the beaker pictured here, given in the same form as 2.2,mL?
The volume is 400,mL
